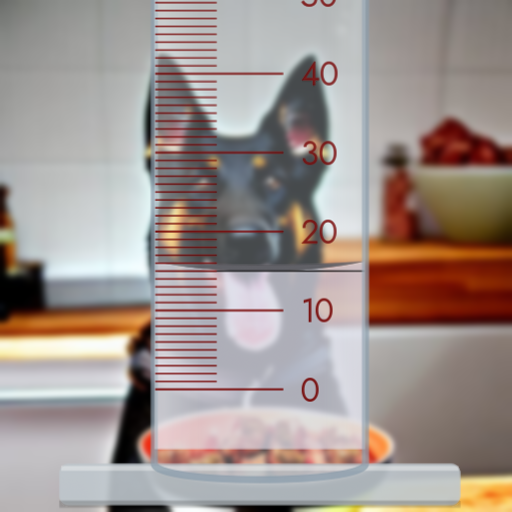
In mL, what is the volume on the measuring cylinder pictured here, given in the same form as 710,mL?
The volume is 15,mL
